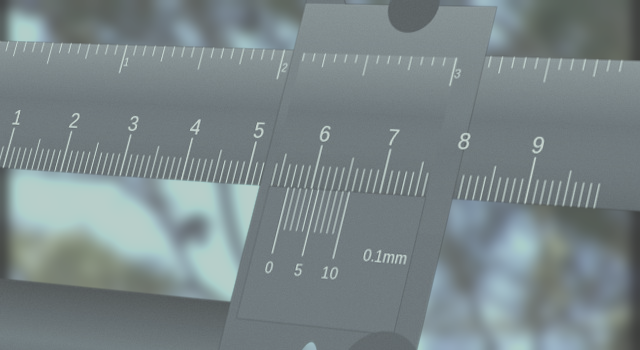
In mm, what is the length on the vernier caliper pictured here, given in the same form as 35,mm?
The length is 56.6,mm
